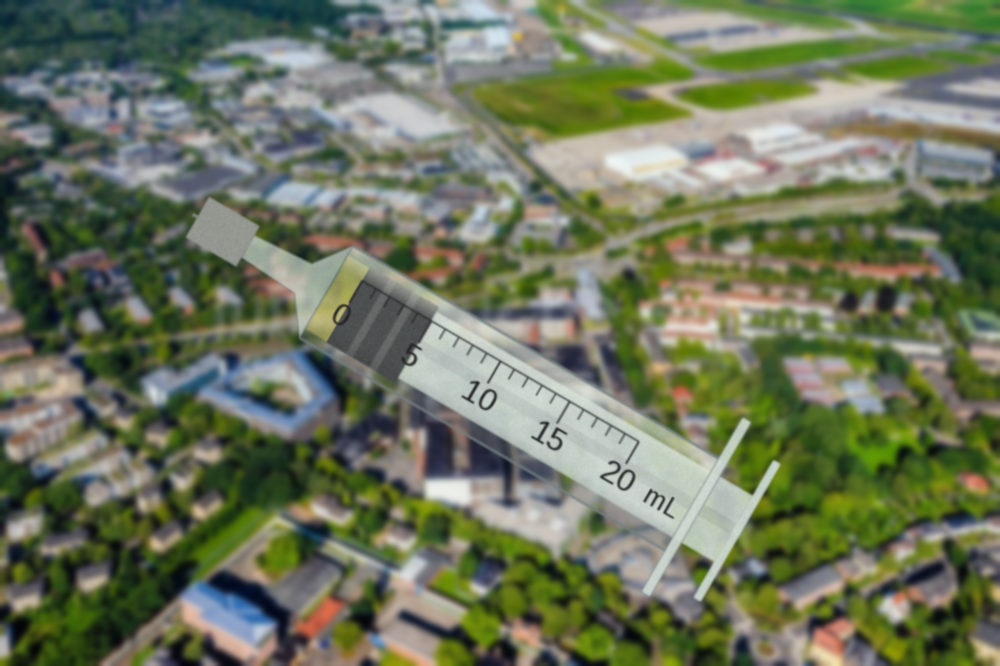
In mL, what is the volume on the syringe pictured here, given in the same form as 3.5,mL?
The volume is 0,mL
